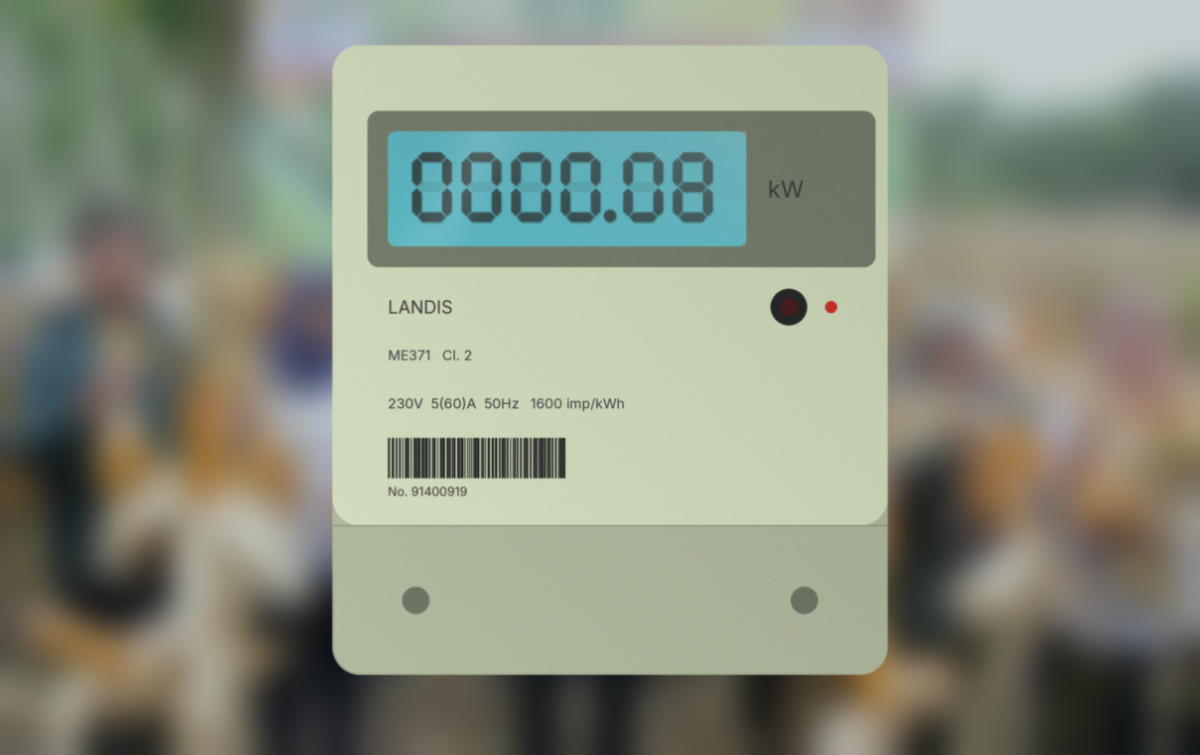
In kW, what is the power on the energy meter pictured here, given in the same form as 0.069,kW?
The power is 0.08,kW
